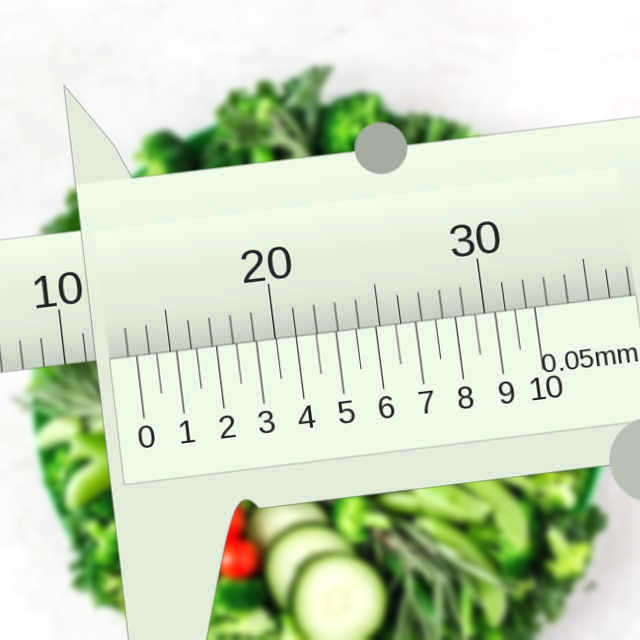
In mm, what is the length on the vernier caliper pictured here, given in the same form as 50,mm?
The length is 13.4,mm
